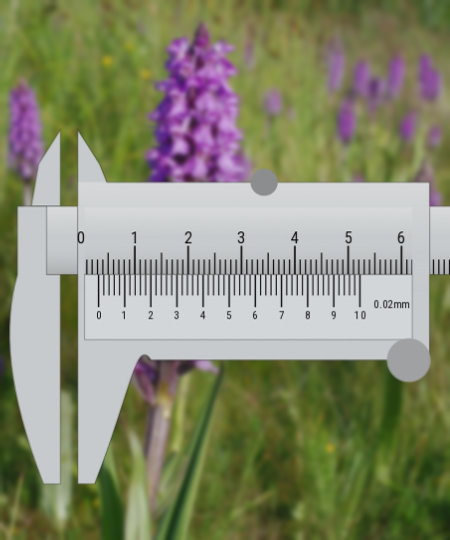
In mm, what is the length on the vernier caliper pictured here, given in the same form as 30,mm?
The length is 3.2,mm
